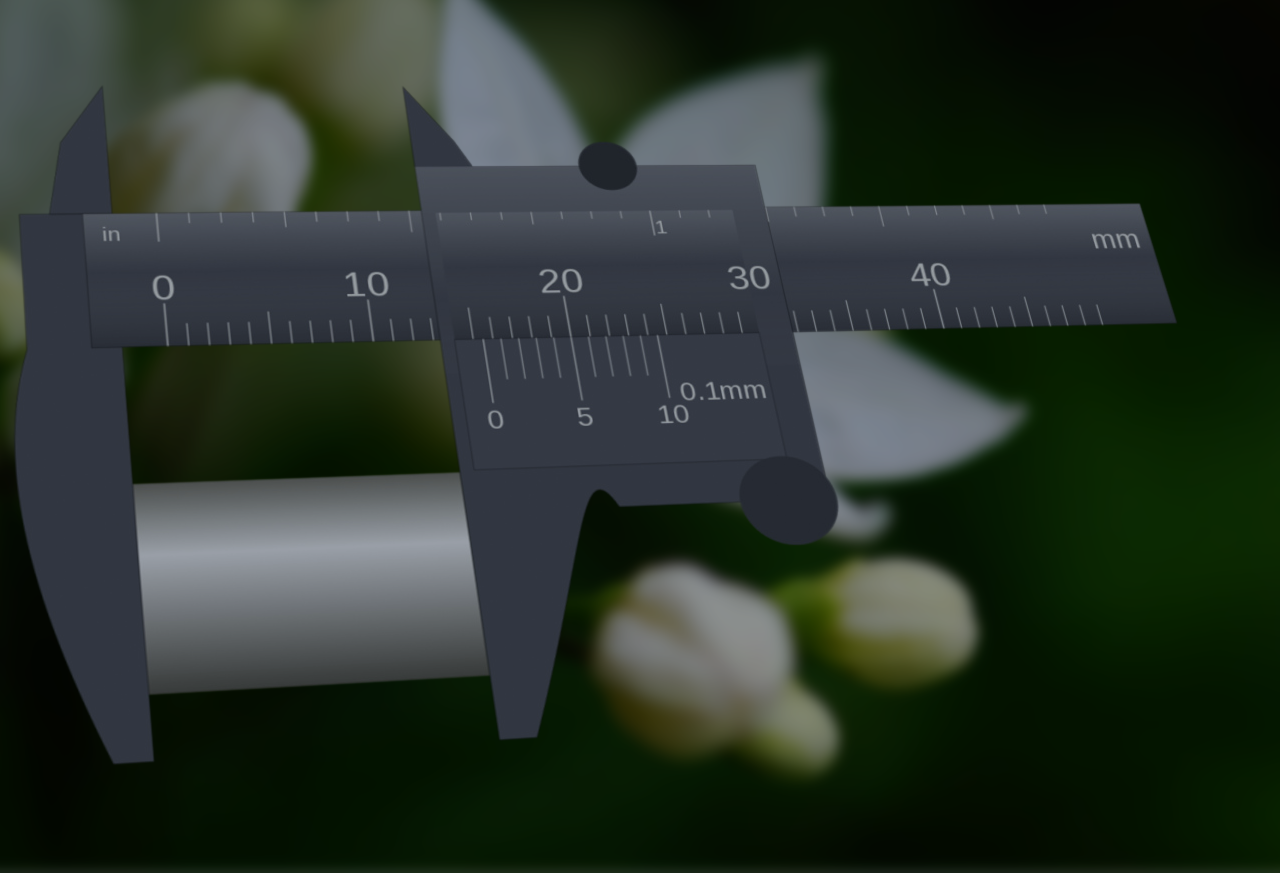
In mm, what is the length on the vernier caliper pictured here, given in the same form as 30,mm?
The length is 15.5,mm
